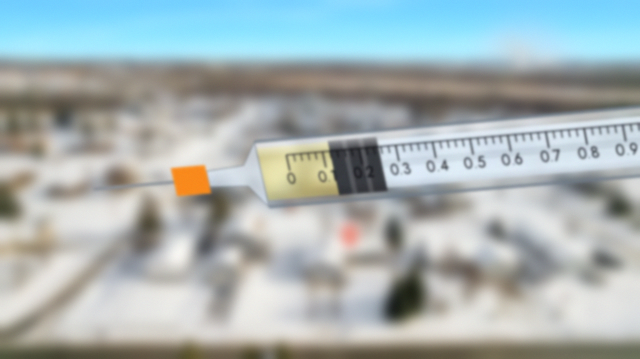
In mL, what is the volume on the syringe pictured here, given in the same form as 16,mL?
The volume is 0.12,mL
